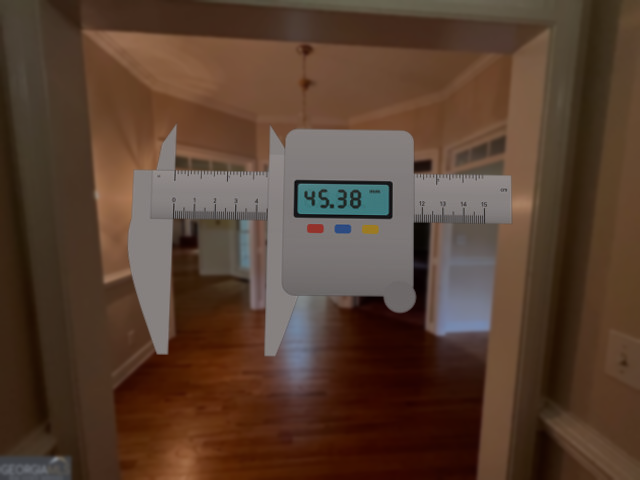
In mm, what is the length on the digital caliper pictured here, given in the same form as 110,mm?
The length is 45.38,mm
